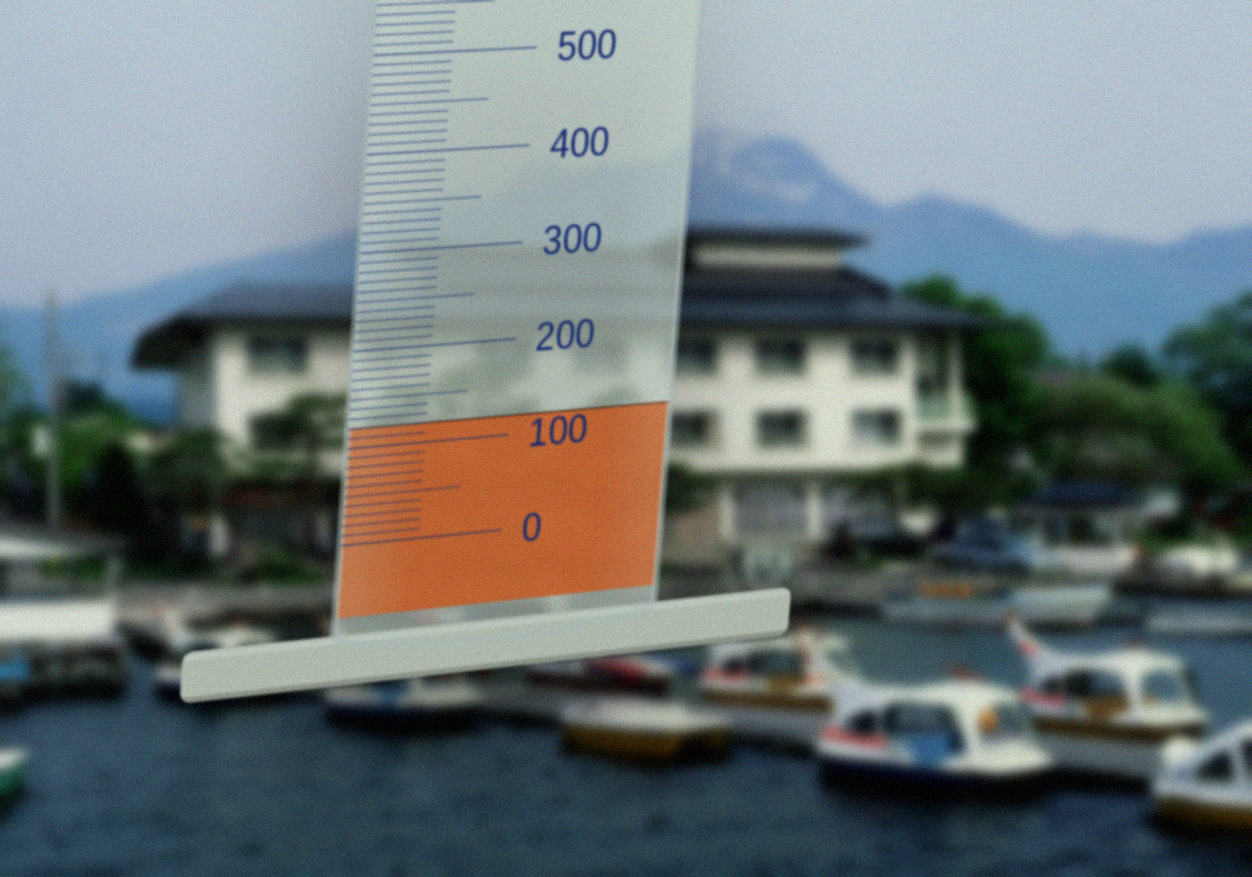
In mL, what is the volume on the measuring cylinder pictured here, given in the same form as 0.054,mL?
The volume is 120,mL
